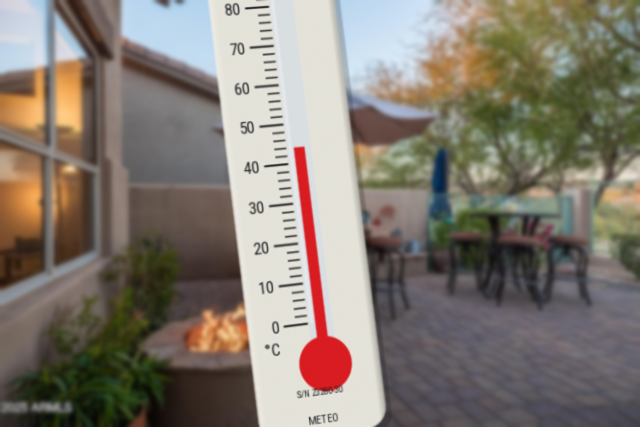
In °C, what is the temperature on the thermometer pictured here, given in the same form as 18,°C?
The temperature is 44,°C
